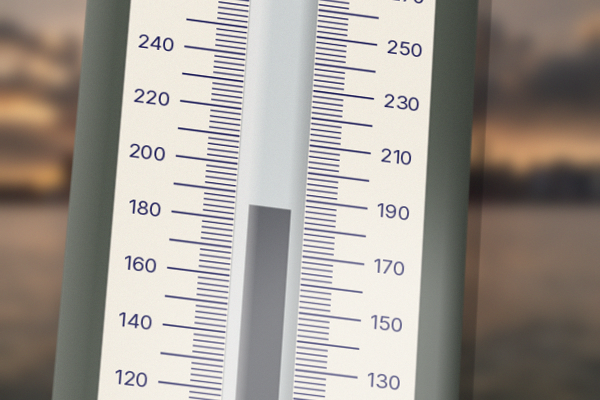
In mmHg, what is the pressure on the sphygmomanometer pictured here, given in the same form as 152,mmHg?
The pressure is 186,mmHg
